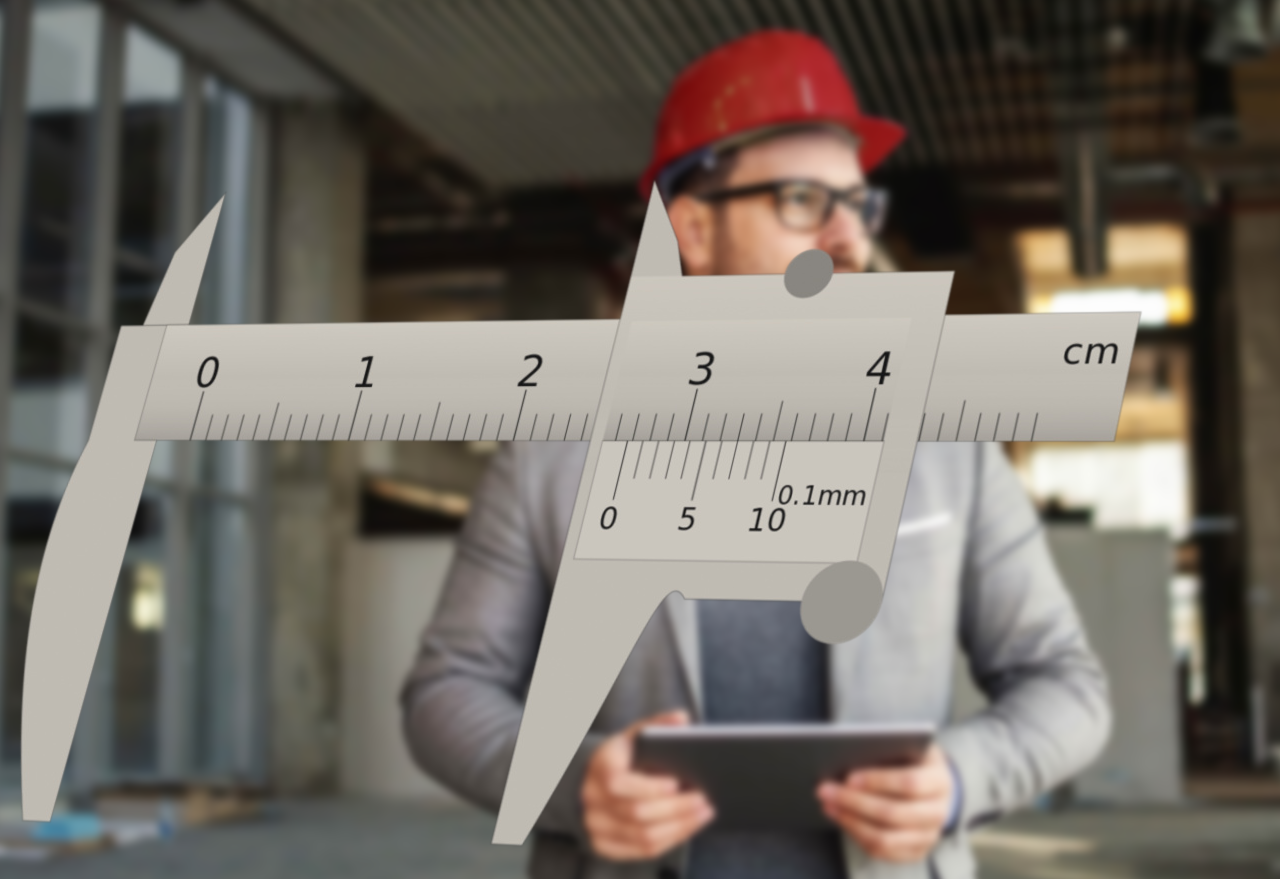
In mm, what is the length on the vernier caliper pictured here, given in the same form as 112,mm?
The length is 26.7,mm
